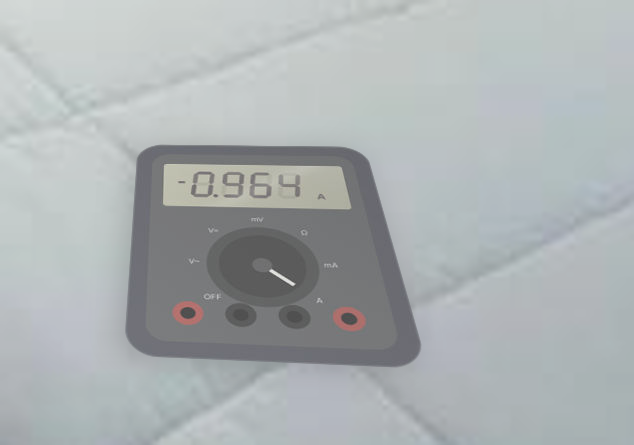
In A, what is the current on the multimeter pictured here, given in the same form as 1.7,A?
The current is -0.964,A
